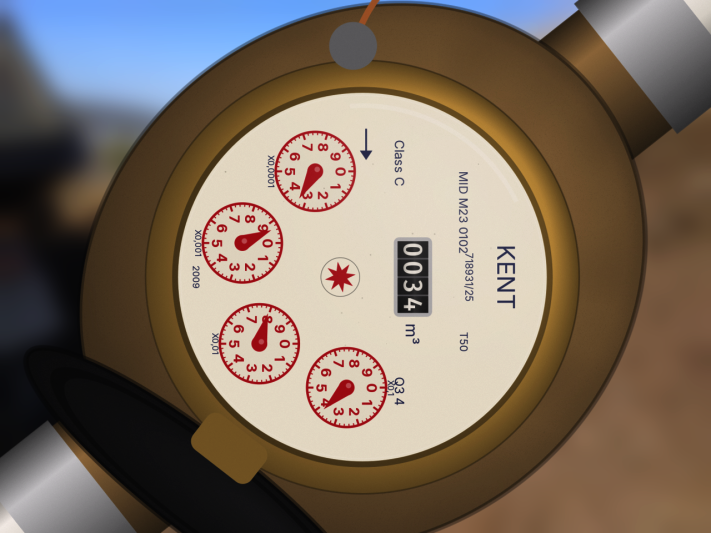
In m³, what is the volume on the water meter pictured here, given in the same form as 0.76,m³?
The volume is 34.3793,m³
